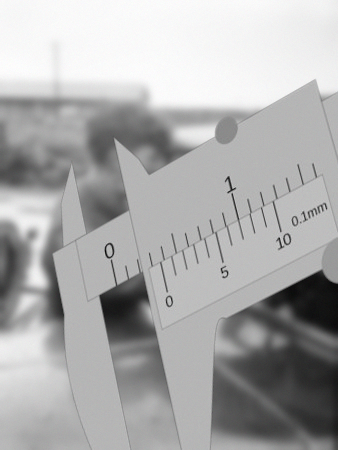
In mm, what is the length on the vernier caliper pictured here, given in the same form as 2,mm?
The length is 3.7,mm
